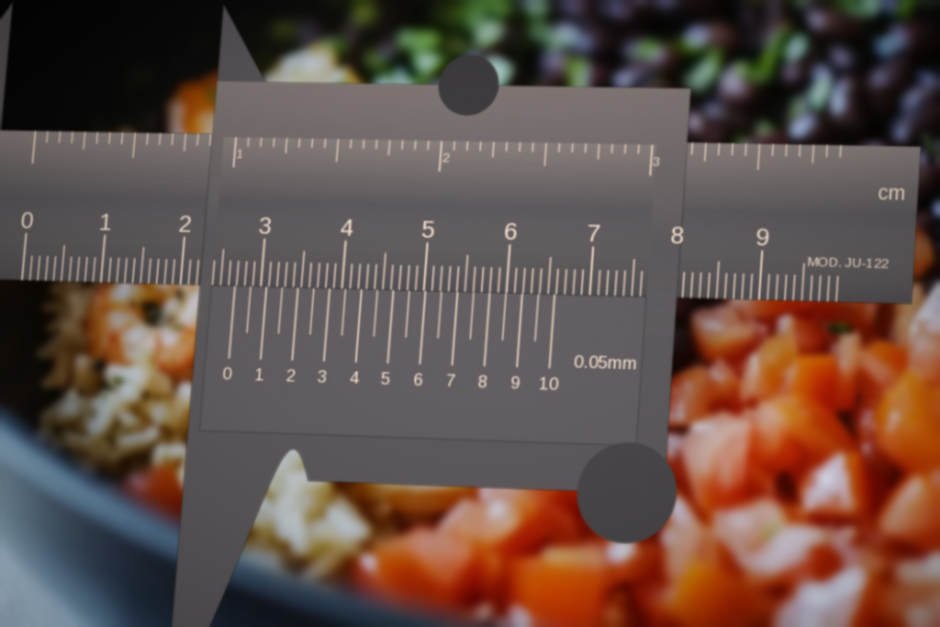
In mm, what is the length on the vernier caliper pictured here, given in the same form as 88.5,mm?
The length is 26.8,mm
